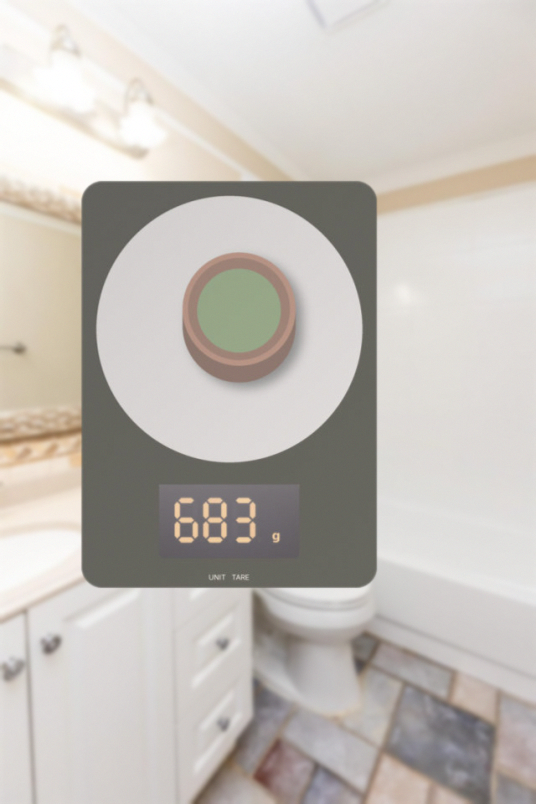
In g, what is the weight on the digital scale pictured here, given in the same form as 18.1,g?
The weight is 683,g
